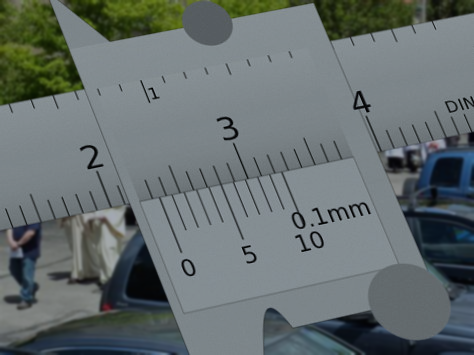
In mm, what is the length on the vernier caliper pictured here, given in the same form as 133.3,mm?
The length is 23.5,mm
